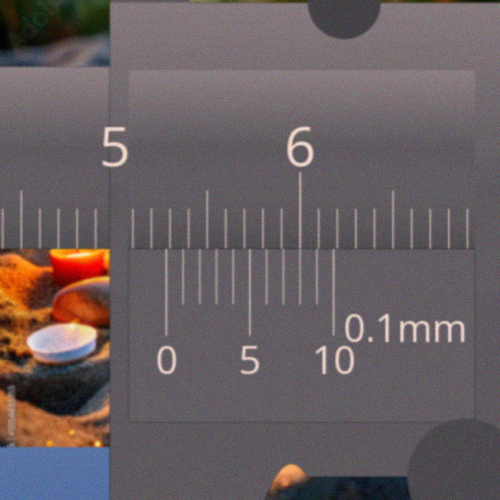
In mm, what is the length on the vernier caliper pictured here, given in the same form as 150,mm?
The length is 52.8,mm
